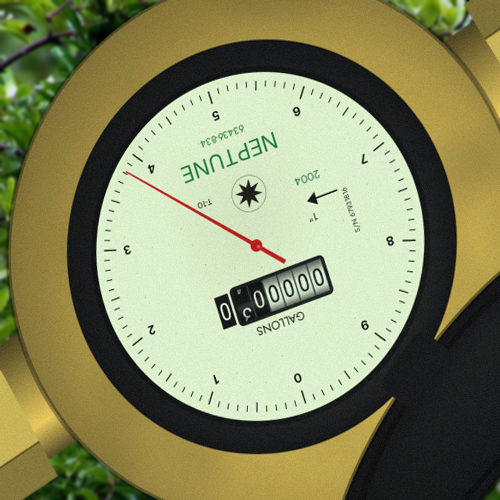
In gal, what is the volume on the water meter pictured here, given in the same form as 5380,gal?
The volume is 33.8,gal
